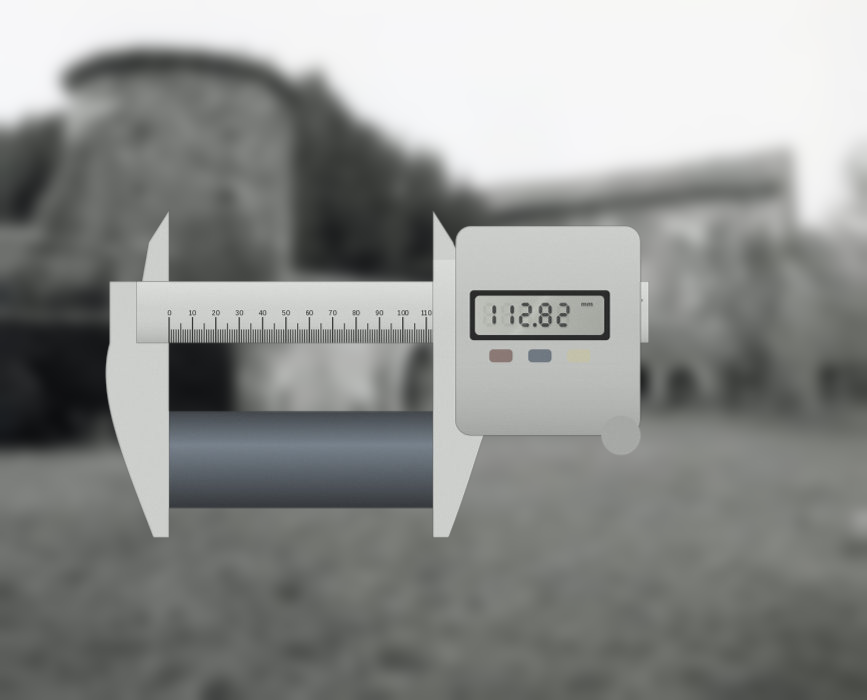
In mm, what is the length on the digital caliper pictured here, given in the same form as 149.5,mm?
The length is 112.82,mm
